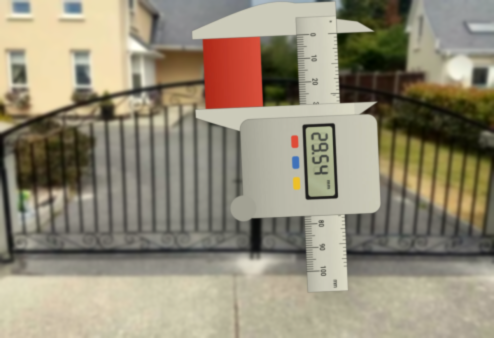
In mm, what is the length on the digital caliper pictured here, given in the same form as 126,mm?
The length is 29.54,mm
